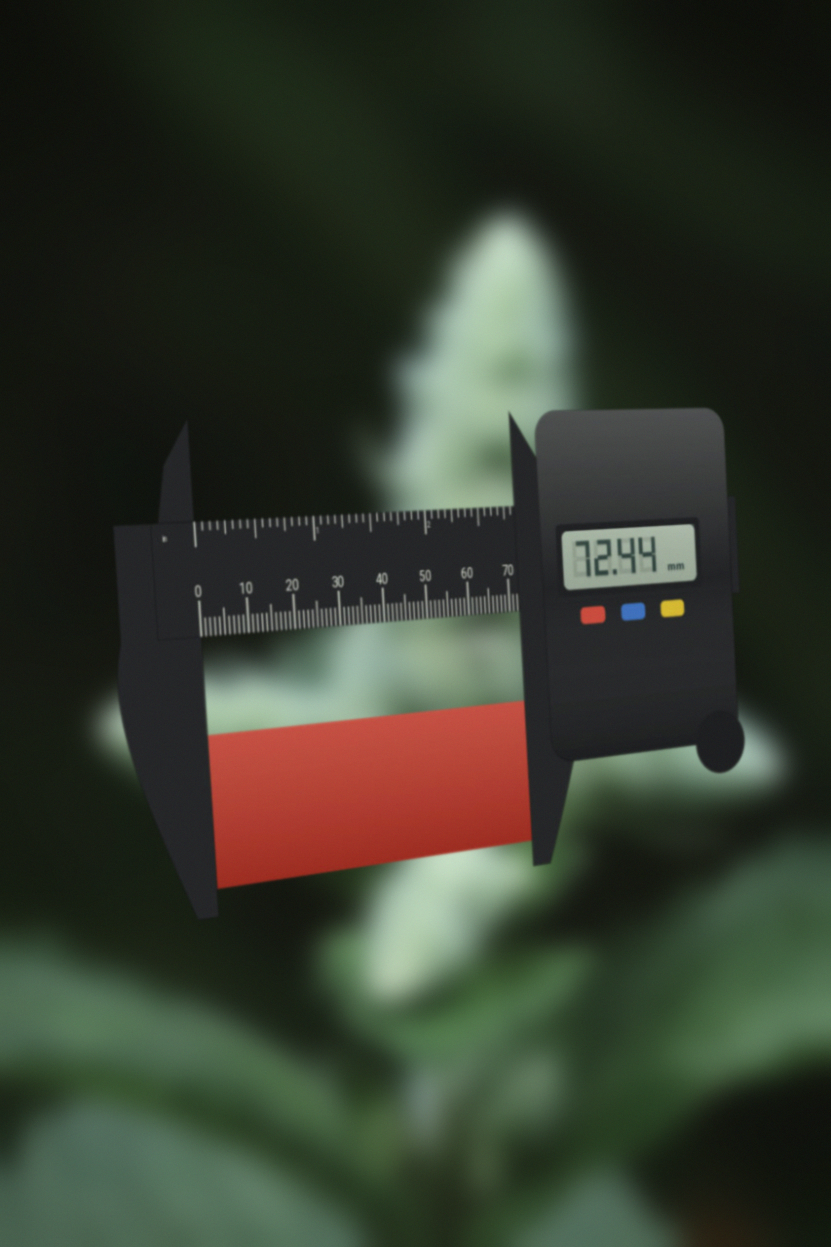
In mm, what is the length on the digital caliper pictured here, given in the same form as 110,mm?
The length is 72.44,mm
